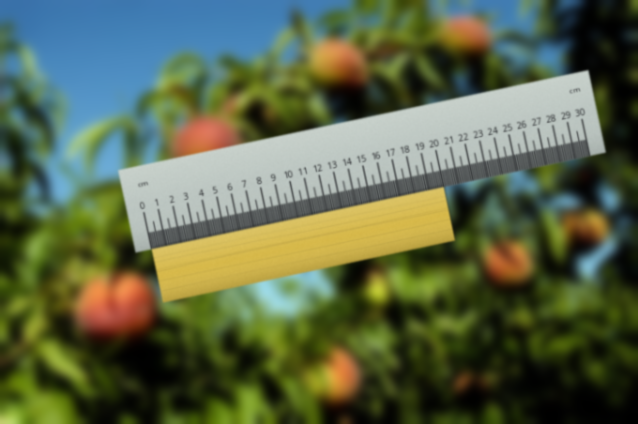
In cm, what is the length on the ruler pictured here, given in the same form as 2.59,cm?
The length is 20,cm
